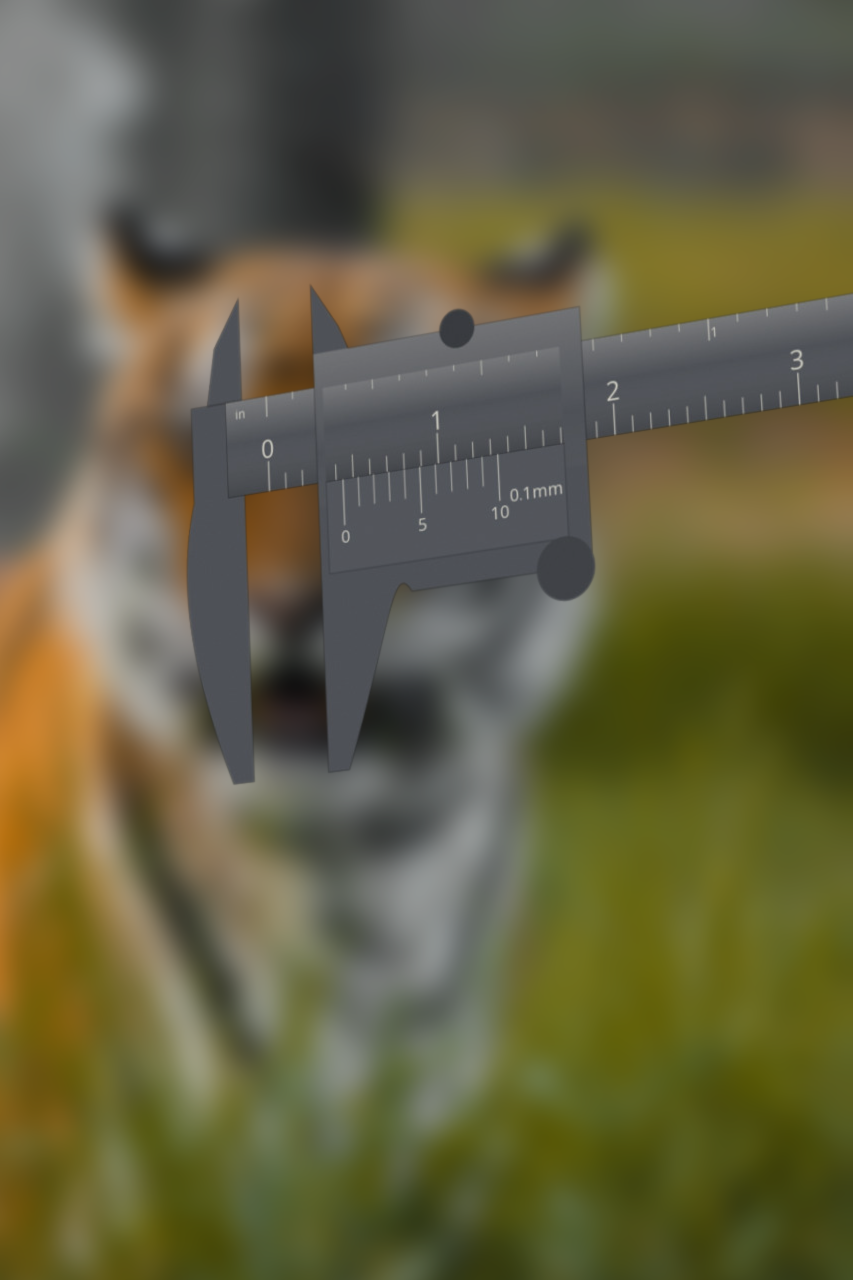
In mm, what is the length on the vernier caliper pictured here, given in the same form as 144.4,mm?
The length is 4.4,mm
